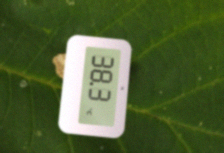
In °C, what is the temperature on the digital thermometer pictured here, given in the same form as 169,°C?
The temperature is 38.3,°C
